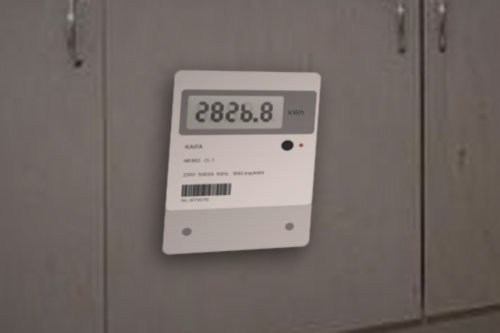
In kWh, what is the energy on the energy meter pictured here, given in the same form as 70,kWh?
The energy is 2826.8,kWh
